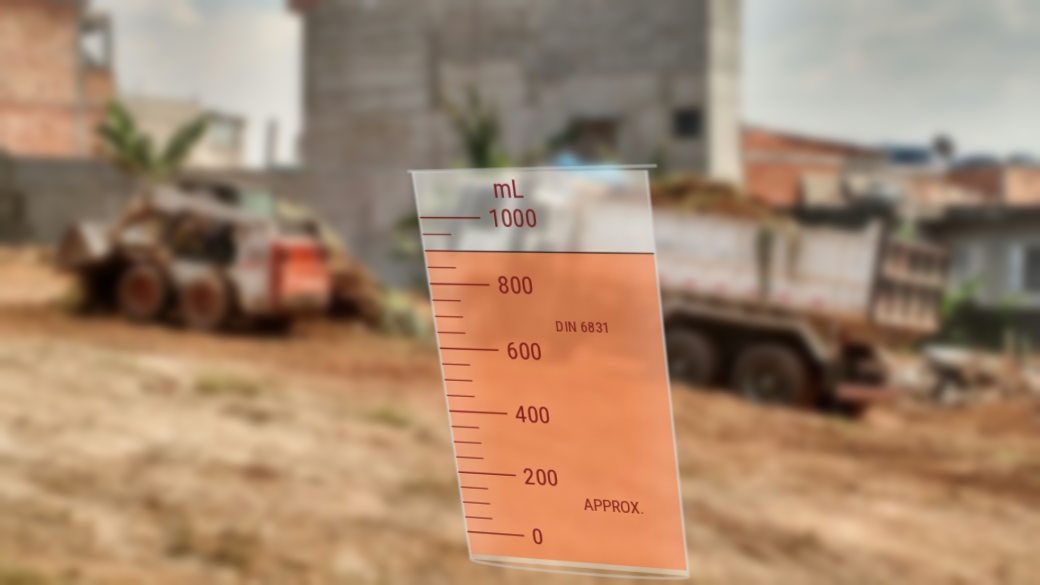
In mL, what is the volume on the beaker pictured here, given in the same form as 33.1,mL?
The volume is 900,mL
